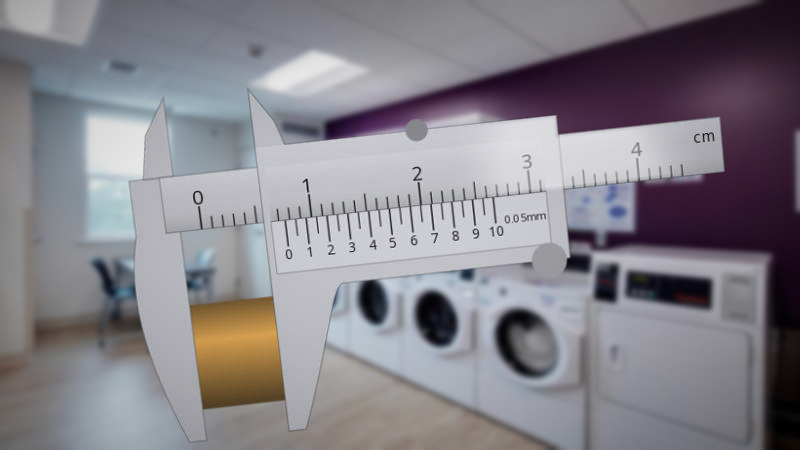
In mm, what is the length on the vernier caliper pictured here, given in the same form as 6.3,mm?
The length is 7.6,mm
